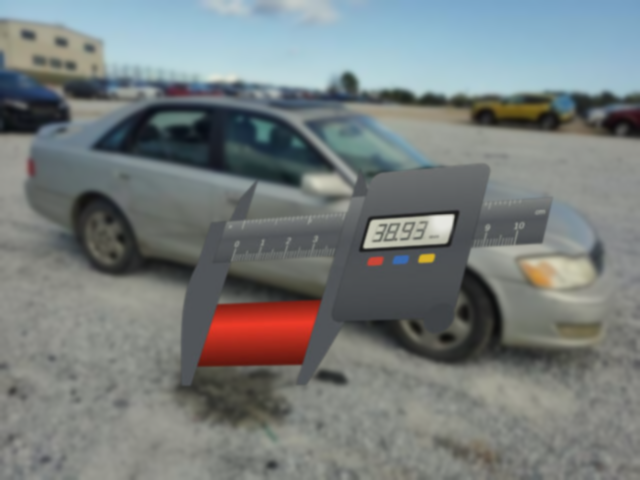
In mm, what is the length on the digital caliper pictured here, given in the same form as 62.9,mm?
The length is 38.93,mm
